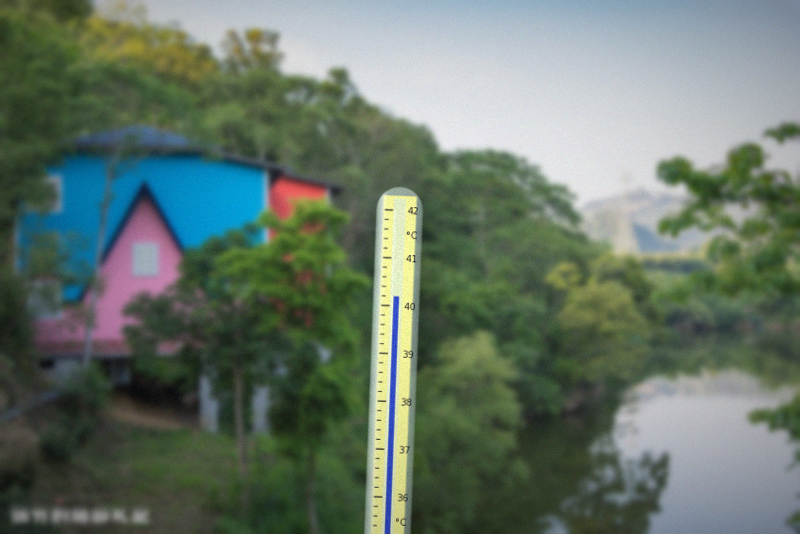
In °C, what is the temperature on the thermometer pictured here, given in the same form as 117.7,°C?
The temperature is 40.2,°C
